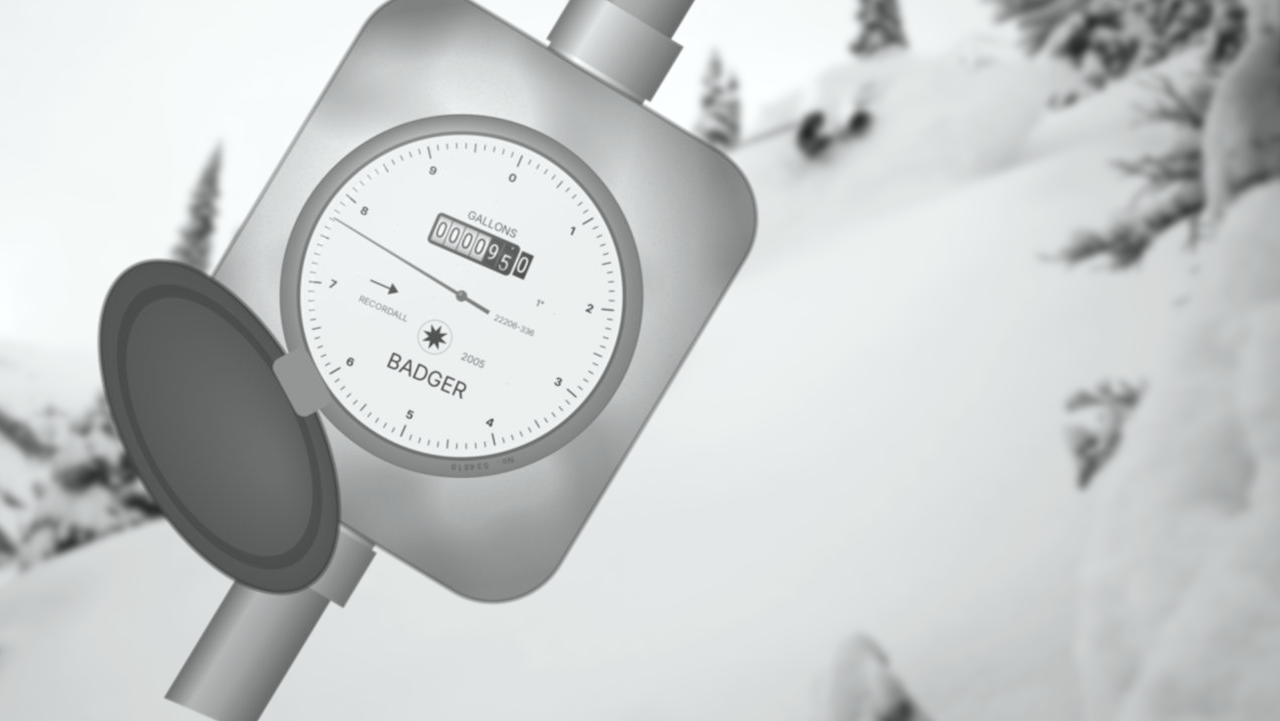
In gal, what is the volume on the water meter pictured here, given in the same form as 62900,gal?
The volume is 947.7,gal
